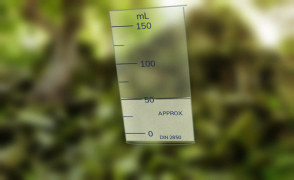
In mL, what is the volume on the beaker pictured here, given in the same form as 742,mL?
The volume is 50,mL
